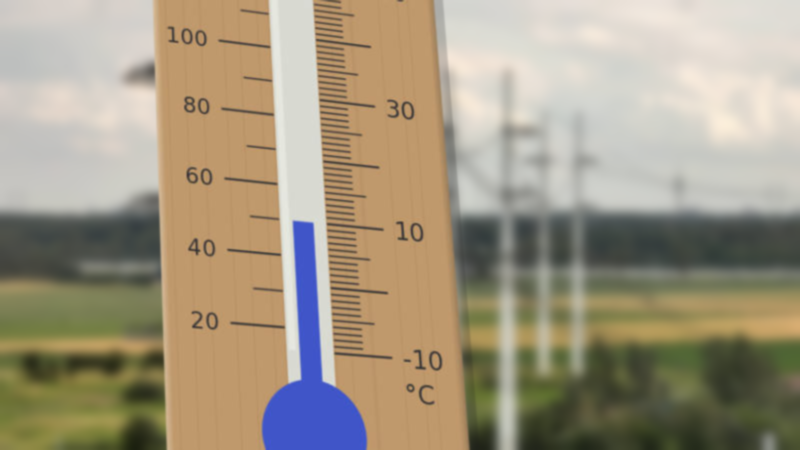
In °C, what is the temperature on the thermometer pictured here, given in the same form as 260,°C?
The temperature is 10,°C
